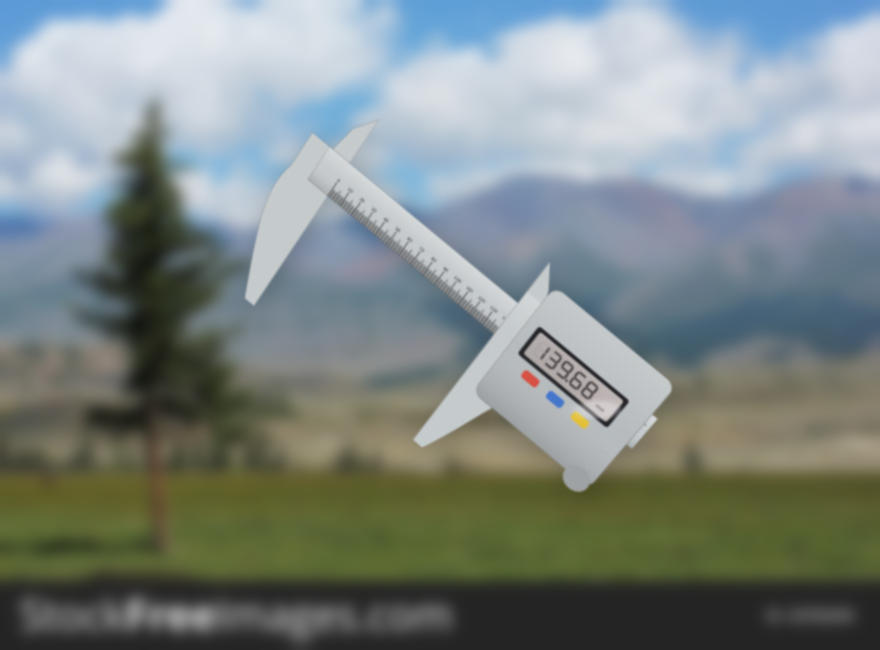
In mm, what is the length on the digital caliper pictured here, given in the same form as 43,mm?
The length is 139.68,mm
